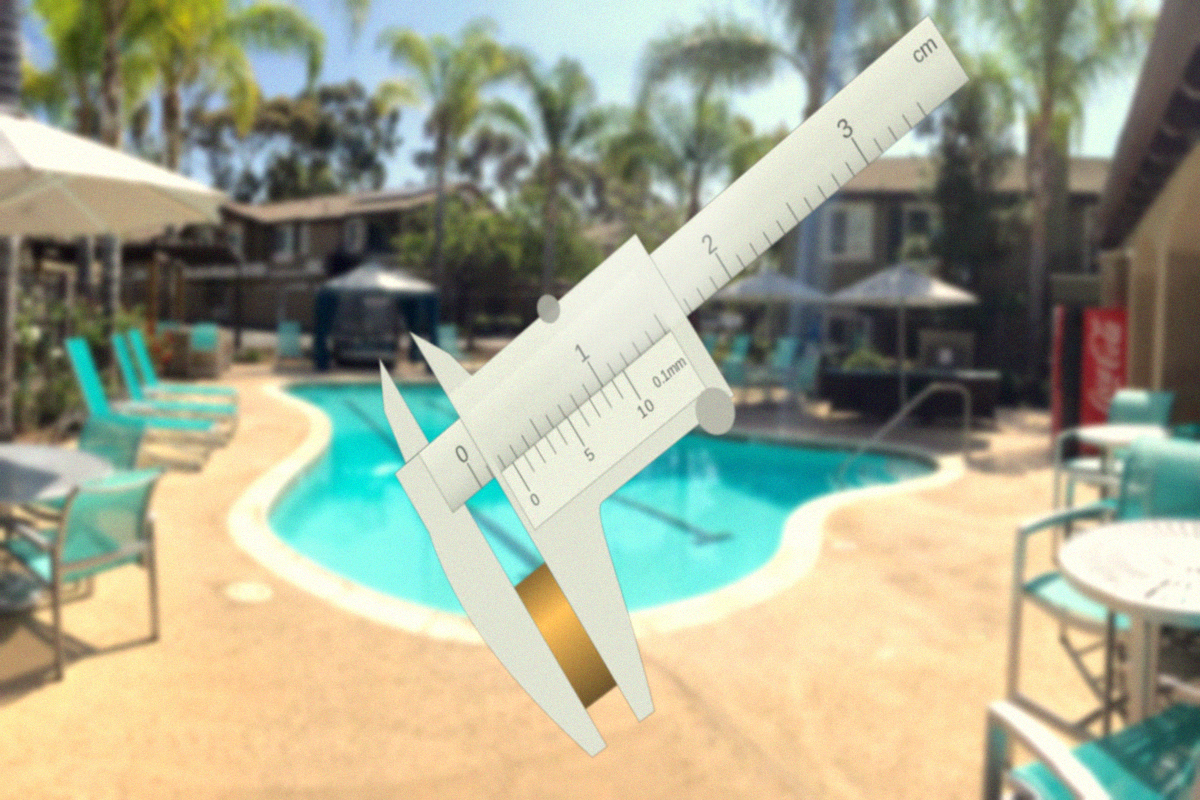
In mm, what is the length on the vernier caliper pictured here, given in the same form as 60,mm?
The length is 2.6,mm
